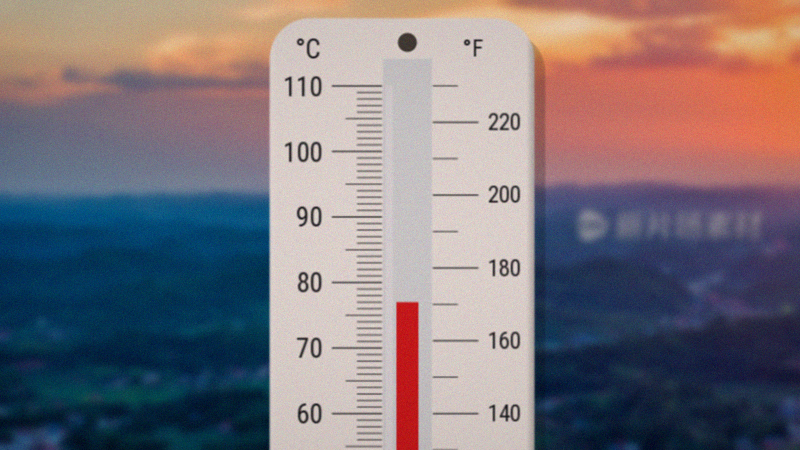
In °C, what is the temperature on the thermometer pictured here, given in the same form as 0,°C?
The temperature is 77,°C
